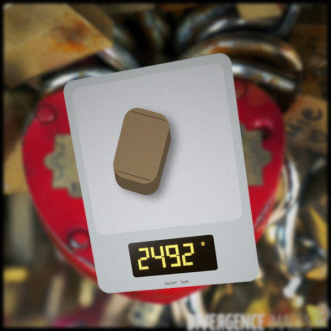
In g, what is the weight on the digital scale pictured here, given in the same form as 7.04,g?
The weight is 2492,g
